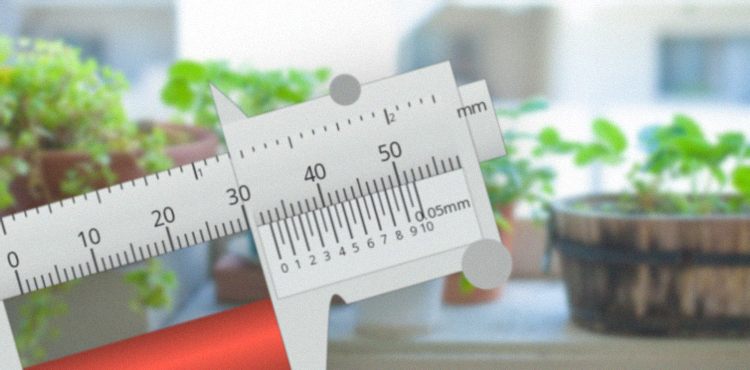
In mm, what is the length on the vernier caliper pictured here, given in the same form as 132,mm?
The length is 32.8,mm
